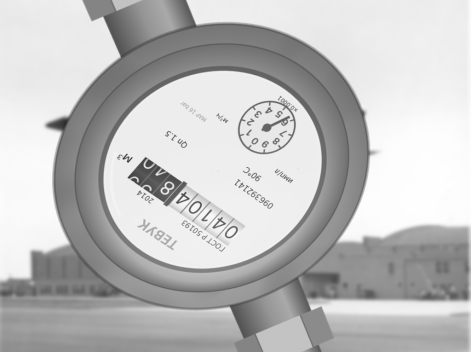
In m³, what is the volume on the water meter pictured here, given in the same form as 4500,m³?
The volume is 4104.8395,m³
